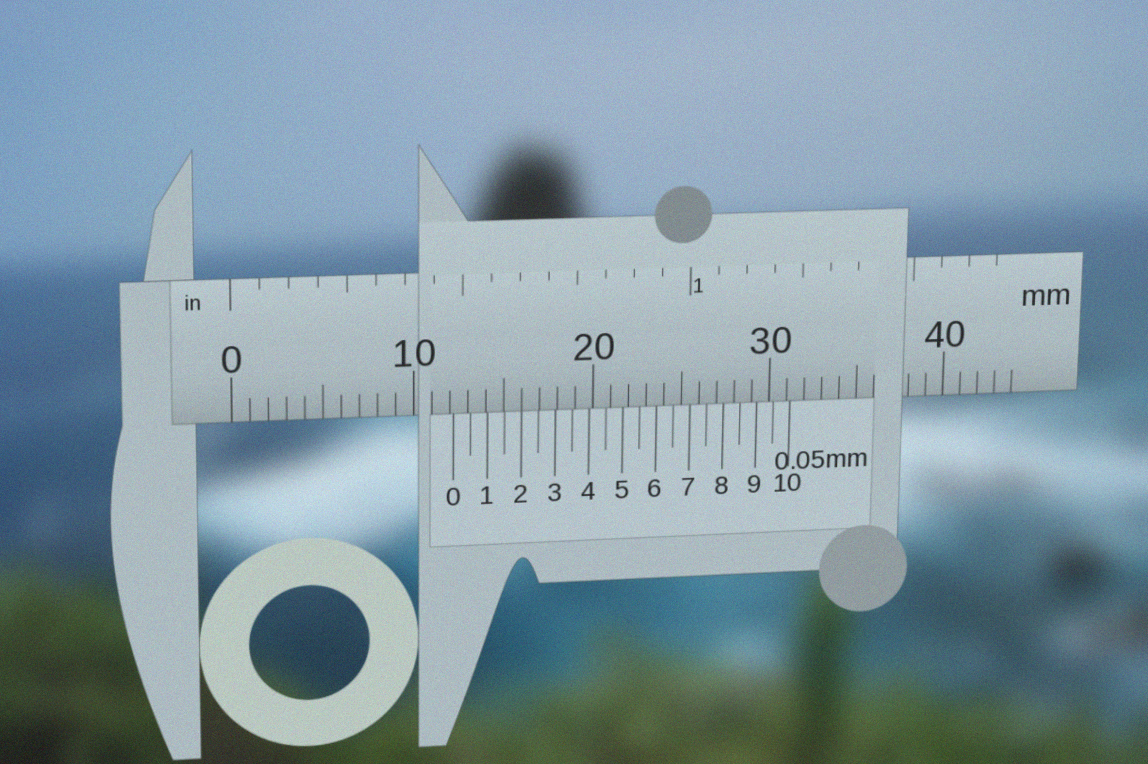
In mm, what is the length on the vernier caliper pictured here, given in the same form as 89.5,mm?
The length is 12.2,mm
